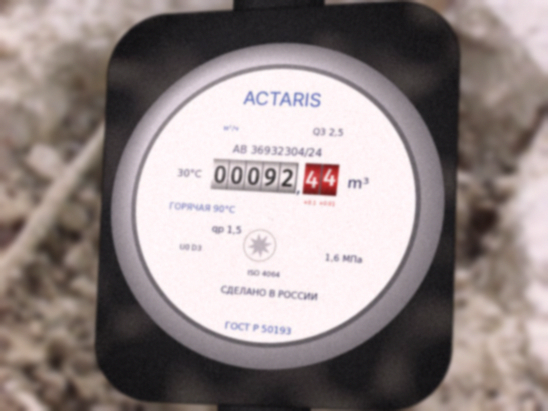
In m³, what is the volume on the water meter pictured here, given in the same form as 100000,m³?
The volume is 92.44,m³
